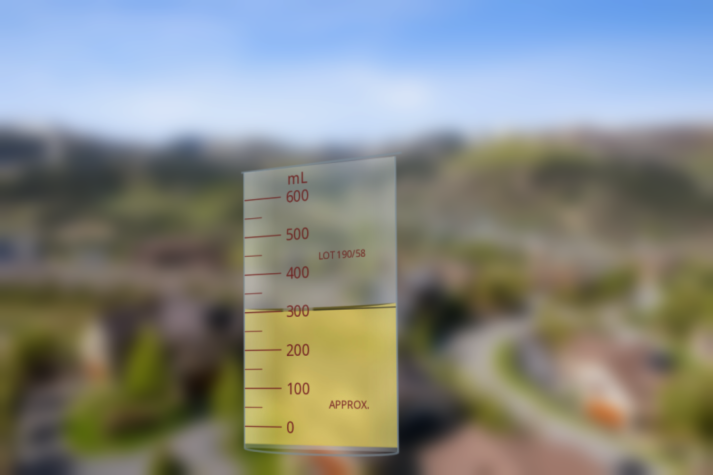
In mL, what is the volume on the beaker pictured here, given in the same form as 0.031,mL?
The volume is 300,mL
